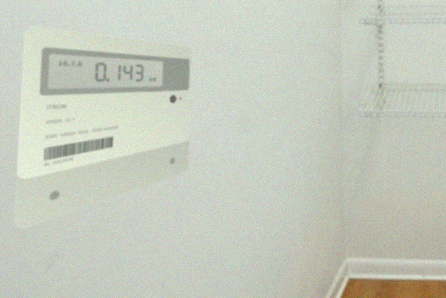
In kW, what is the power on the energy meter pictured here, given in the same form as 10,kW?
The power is 0.143,kW
